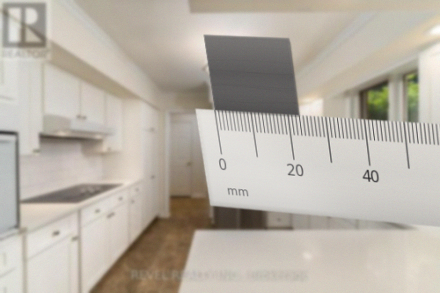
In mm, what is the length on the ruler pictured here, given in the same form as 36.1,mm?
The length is 23,mm
